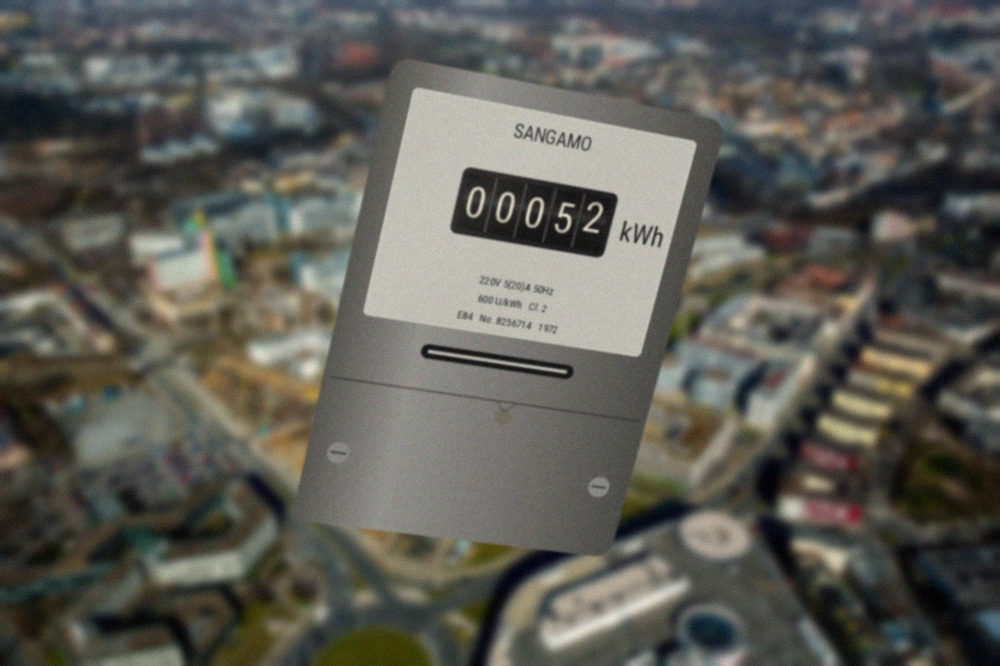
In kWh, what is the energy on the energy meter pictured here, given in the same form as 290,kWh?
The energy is 52,kWh
